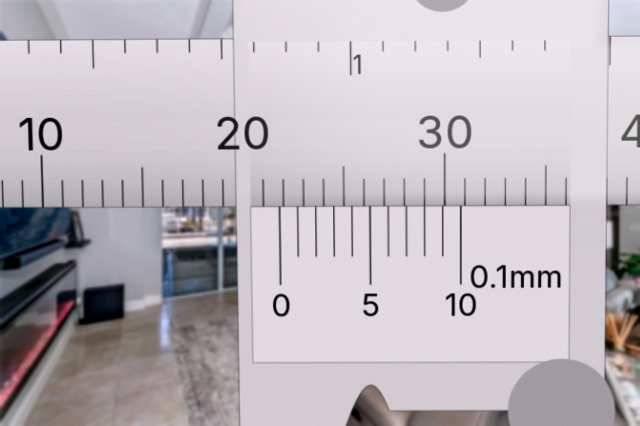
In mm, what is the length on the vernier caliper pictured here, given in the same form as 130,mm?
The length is 21.8,mm
